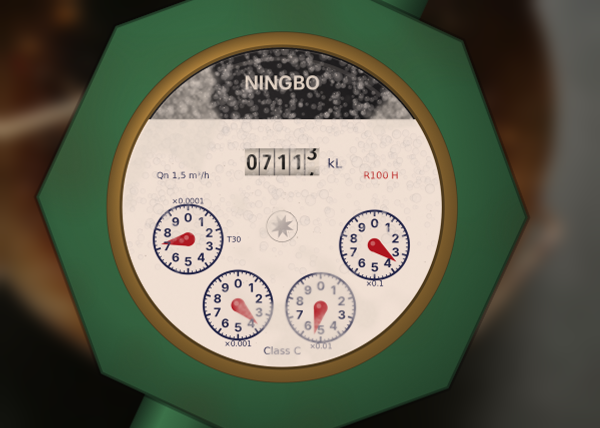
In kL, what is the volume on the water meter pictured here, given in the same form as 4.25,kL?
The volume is 7113.3537,kL
